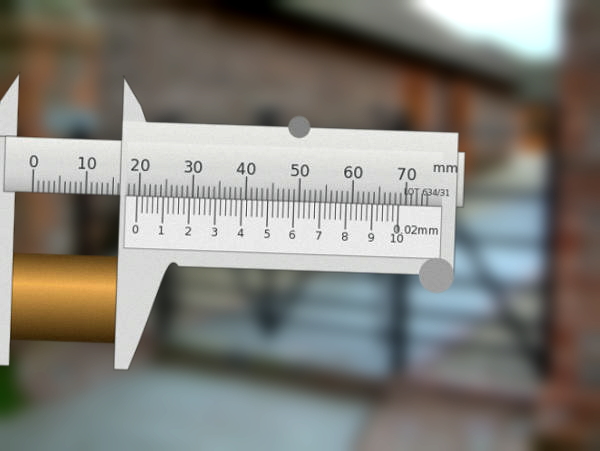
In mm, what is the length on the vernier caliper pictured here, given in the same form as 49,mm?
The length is 19.6,mm
